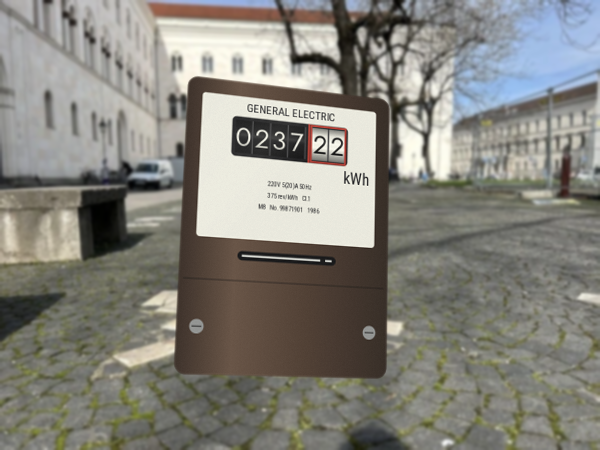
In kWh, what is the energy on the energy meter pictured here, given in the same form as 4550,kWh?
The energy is 237.22,kWh
